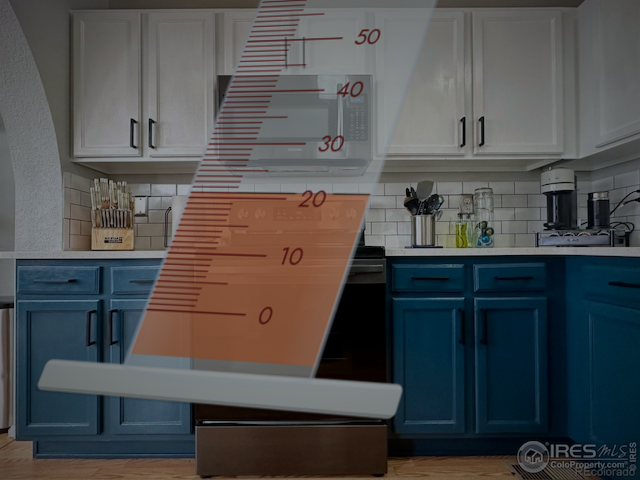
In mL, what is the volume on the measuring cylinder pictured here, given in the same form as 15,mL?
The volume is 21,mL
